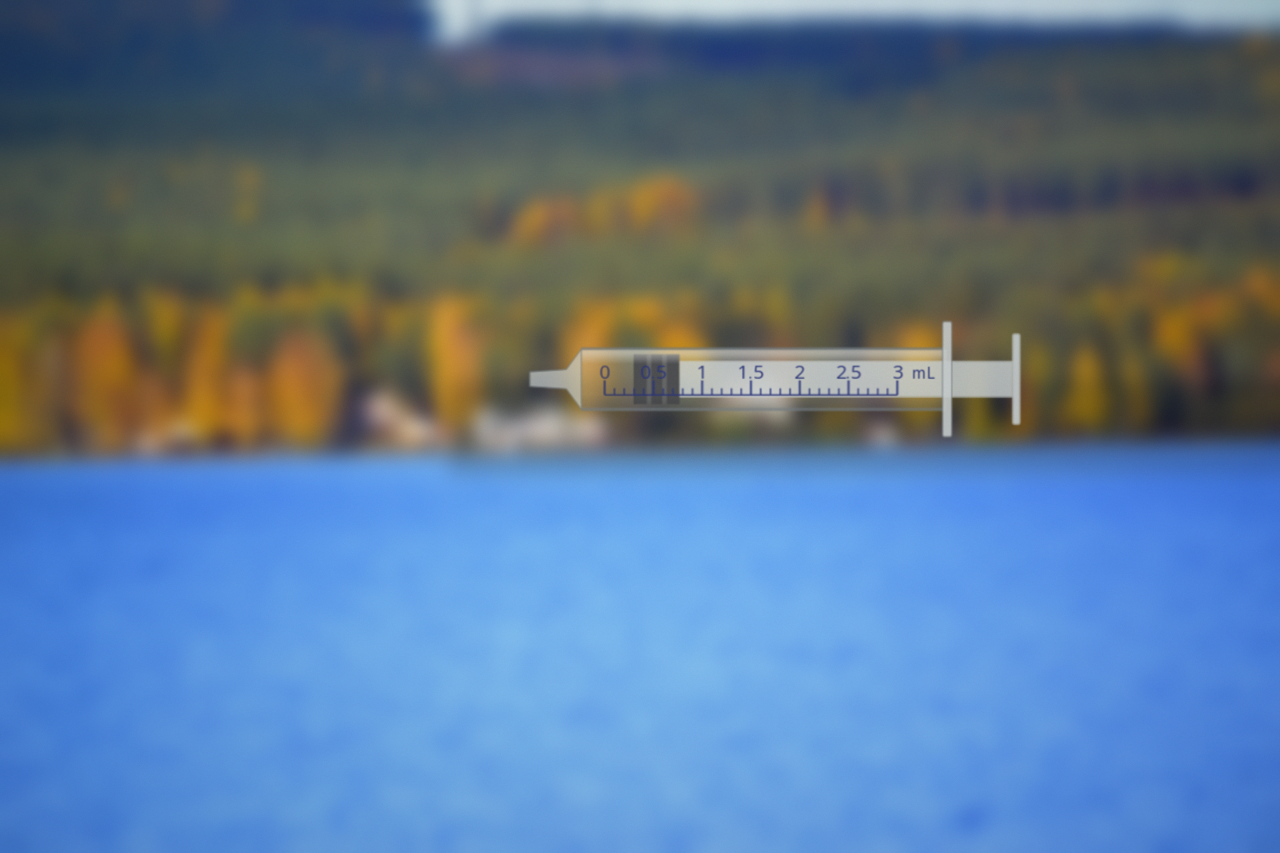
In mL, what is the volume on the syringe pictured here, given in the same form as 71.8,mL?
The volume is 0.3,mL
